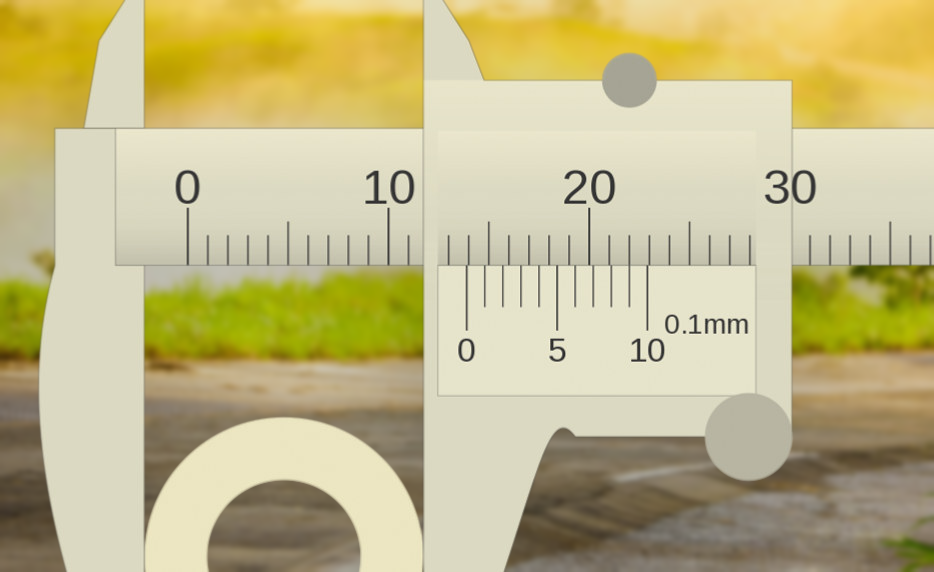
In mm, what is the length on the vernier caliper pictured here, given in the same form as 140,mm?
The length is 13.9,mm
